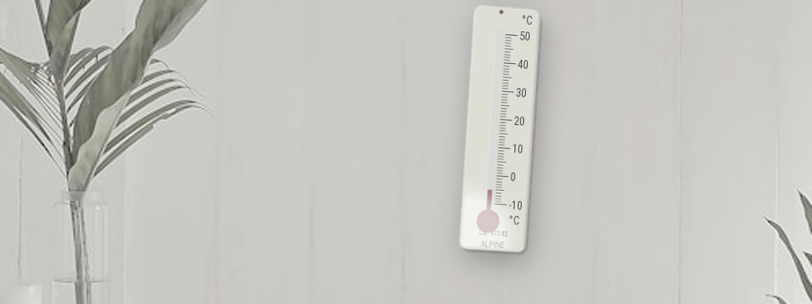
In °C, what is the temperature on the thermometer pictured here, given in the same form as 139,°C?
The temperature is -5,°C
